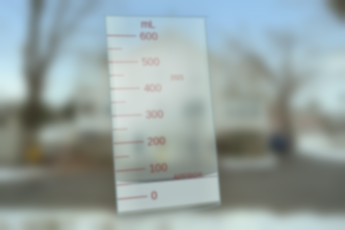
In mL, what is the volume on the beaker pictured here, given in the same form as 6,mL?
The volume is 50,mL
